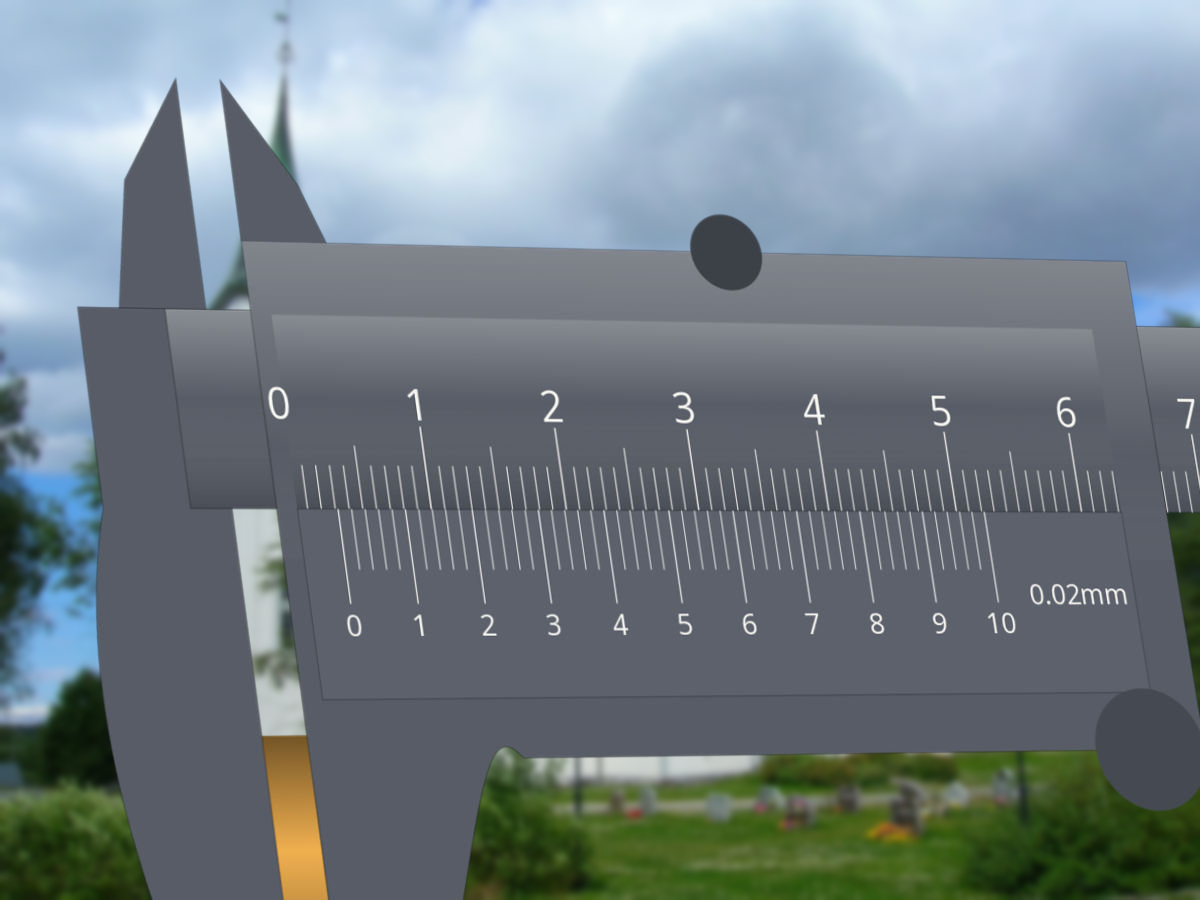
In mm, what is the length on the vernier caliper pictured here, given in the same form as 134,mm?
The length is 3.2,mm
